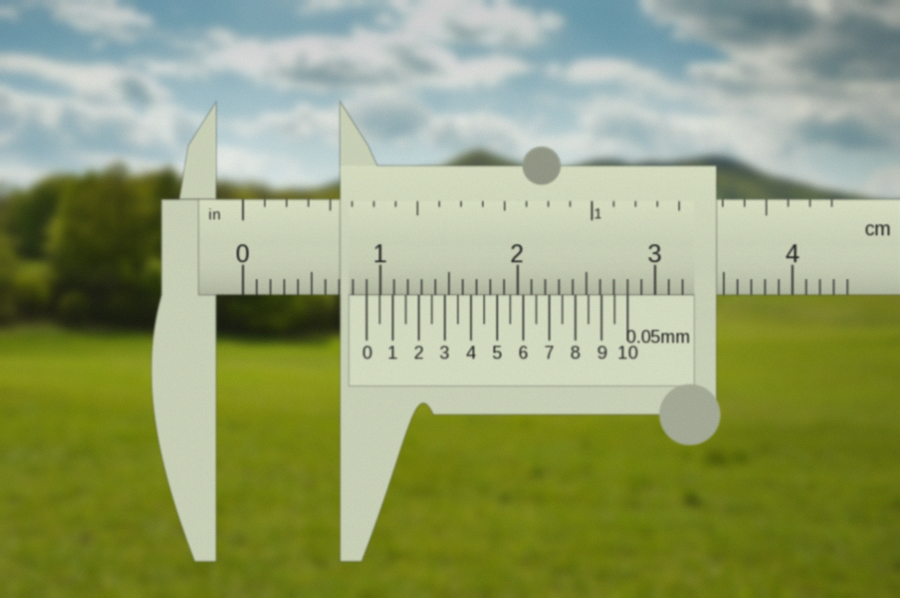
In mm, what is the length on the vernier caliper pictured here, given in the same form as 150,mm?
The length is 9.0,mm
